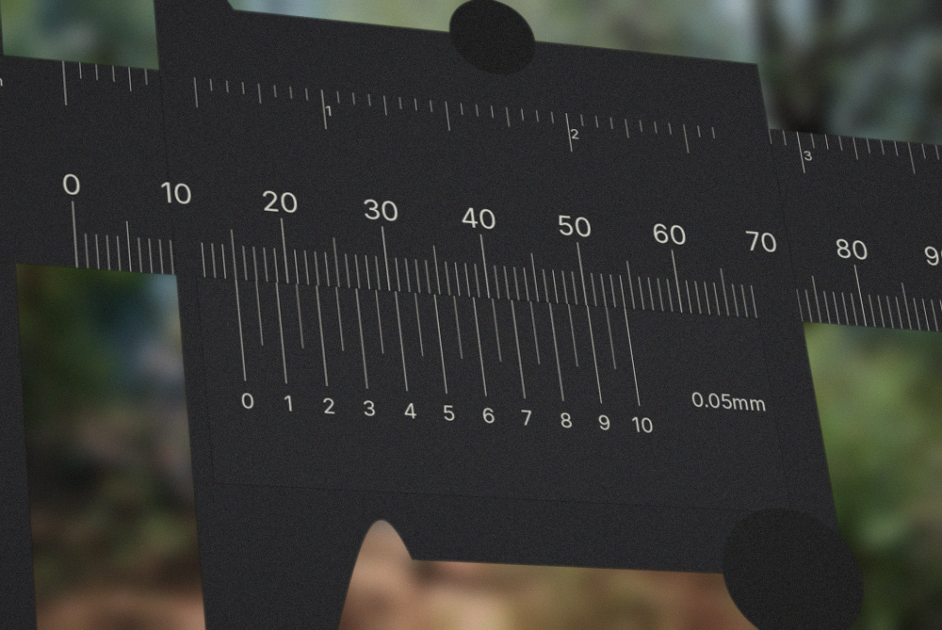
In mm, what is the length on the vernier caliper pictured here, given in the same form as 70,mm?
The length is 15.0,mm
